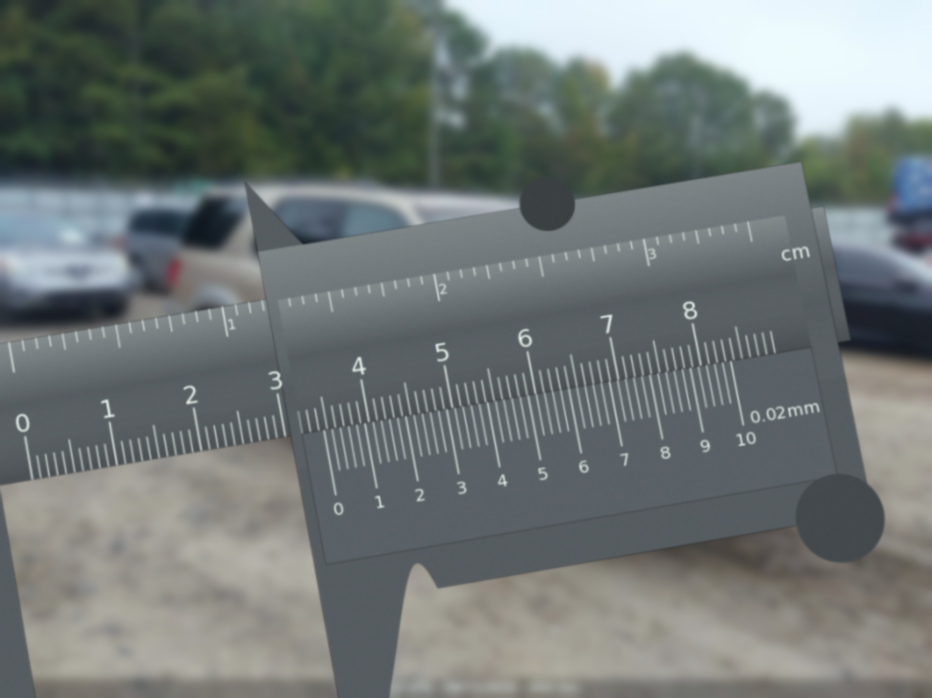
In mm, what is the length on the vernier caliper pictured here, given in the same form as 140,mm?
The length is 34.6,mm
